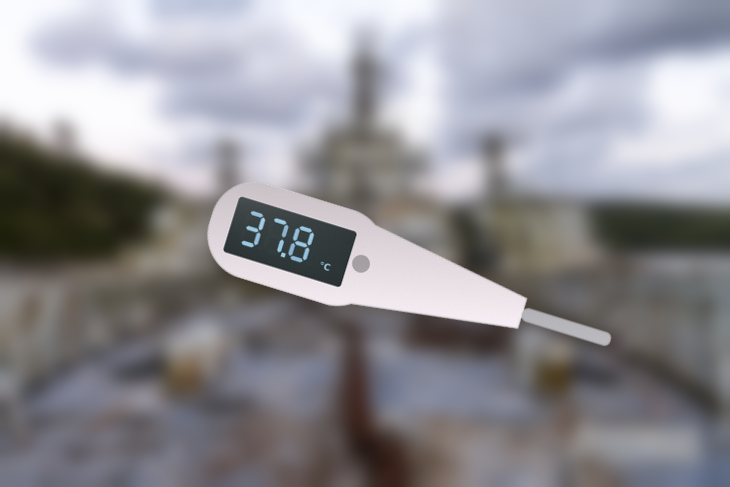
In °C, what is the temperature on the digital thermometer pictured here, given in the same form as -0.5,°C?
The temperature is 37.8,°C
